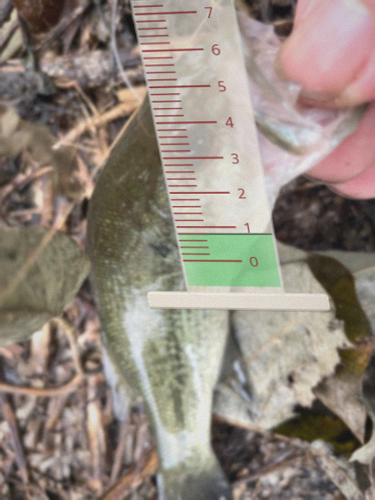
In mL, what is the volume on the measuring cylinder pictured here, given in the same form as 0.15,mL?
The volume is 0.8,mL
